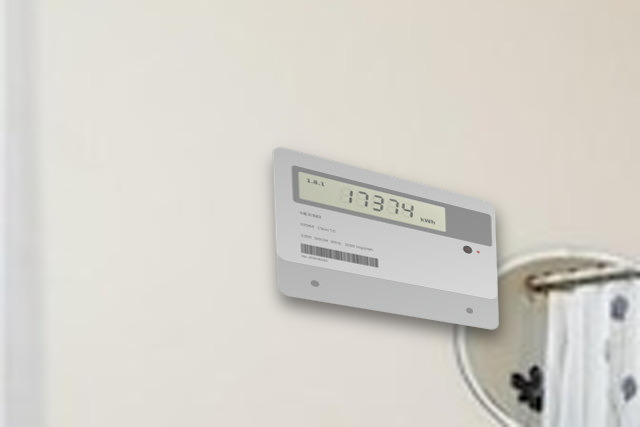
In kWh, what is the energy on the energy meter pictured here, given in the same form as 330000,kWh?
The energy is 17374,kWh
